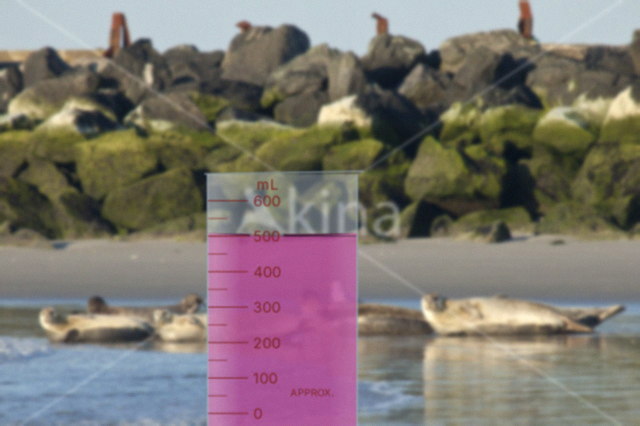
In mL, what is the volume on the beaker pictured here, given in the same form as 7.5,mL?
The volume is 500,mL
